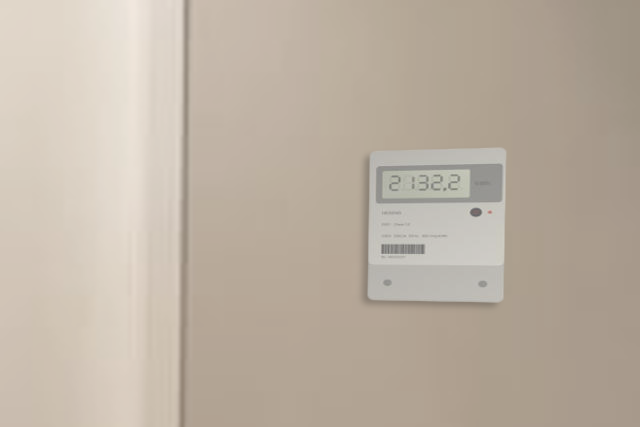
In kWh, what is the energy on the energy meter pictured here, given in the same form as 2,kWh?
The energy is 2132.2,kWh
